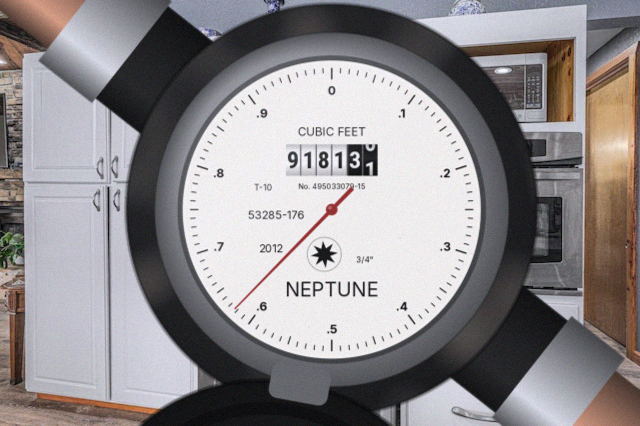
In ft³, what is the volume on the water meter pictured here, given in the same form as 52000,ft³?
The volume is 918130.62,ft³
